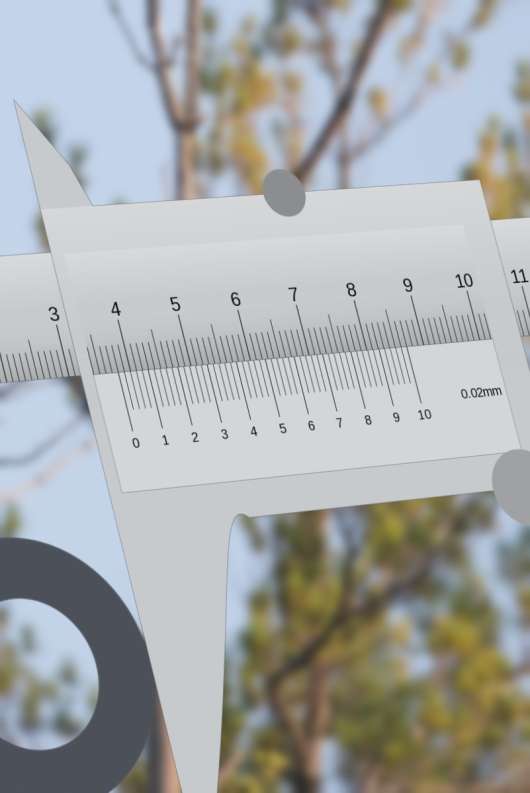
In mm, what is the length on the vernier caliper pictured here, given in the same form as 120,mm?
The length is 38.0,mm
